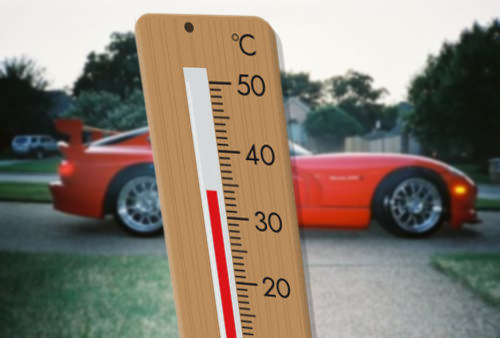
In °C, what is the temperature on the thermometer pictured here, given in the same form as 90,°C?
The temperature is 34,°C
